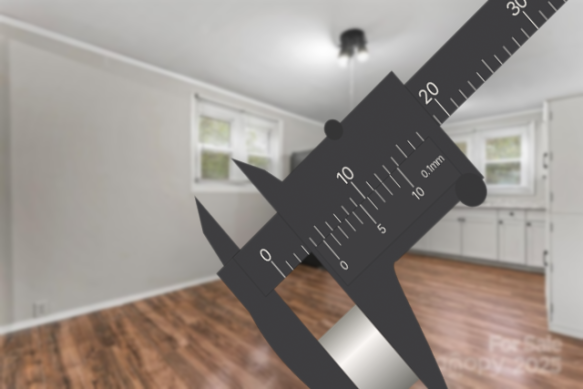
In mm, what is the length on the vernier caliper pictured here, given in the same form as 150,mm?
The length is 4.8,mm
